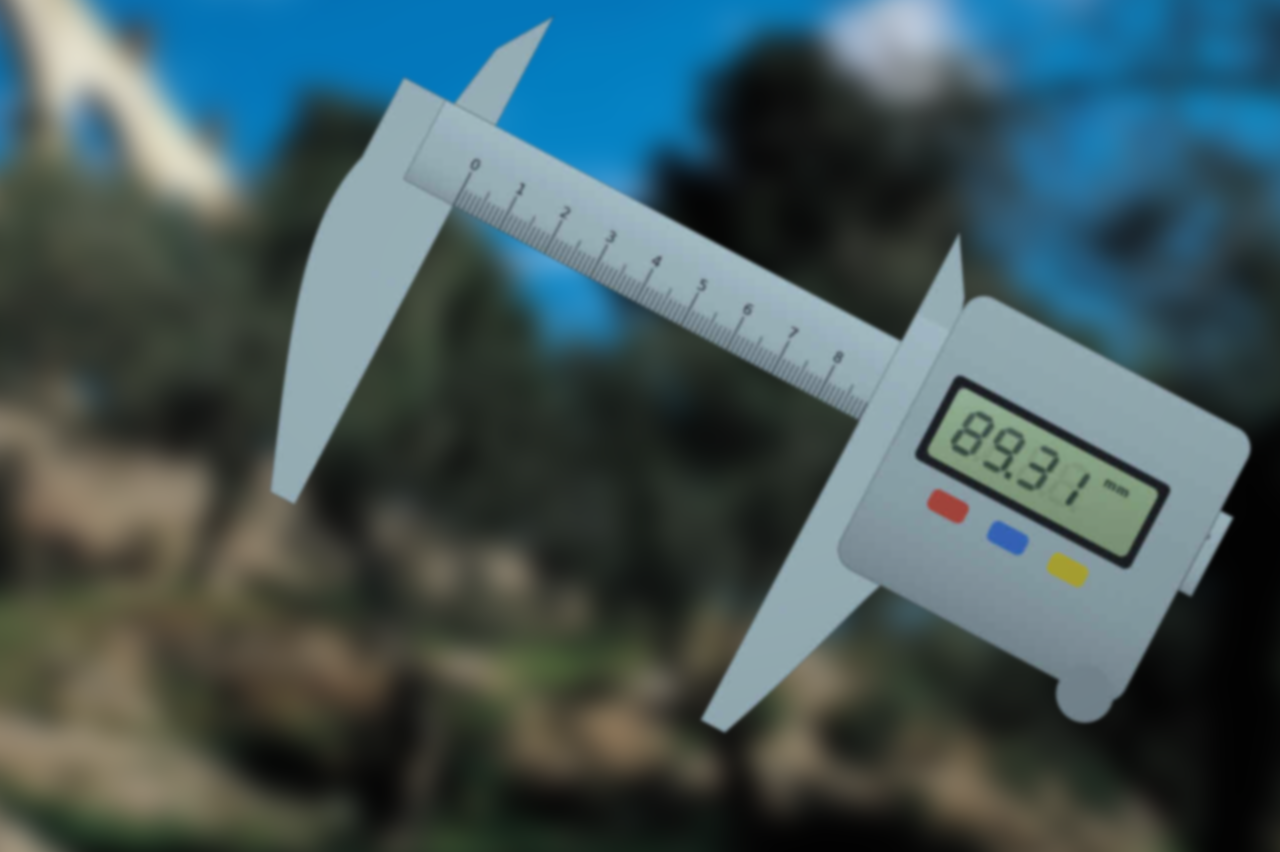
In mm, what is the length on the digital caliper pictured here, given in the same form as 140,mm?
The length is 89.31,mm
